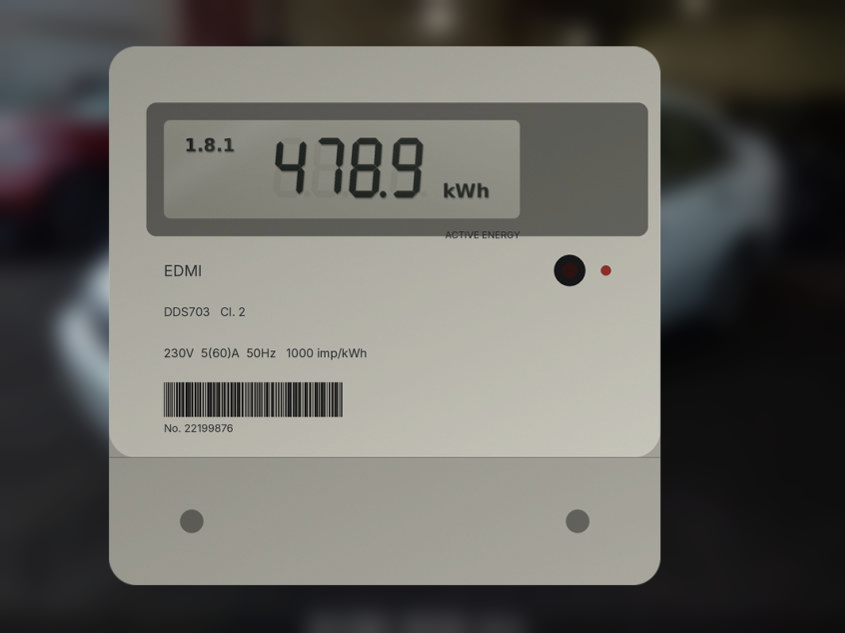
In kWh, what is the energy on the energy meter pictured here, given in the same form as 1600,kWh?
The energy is 478.9,kWh
